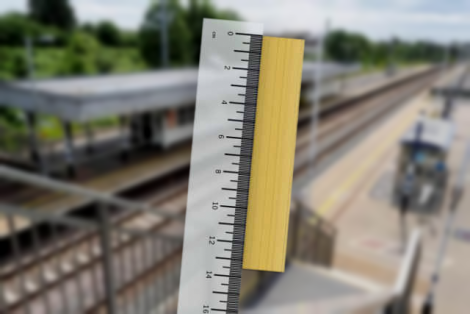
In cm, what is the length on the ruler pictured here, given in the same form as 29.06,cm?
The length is 13.5,cm
